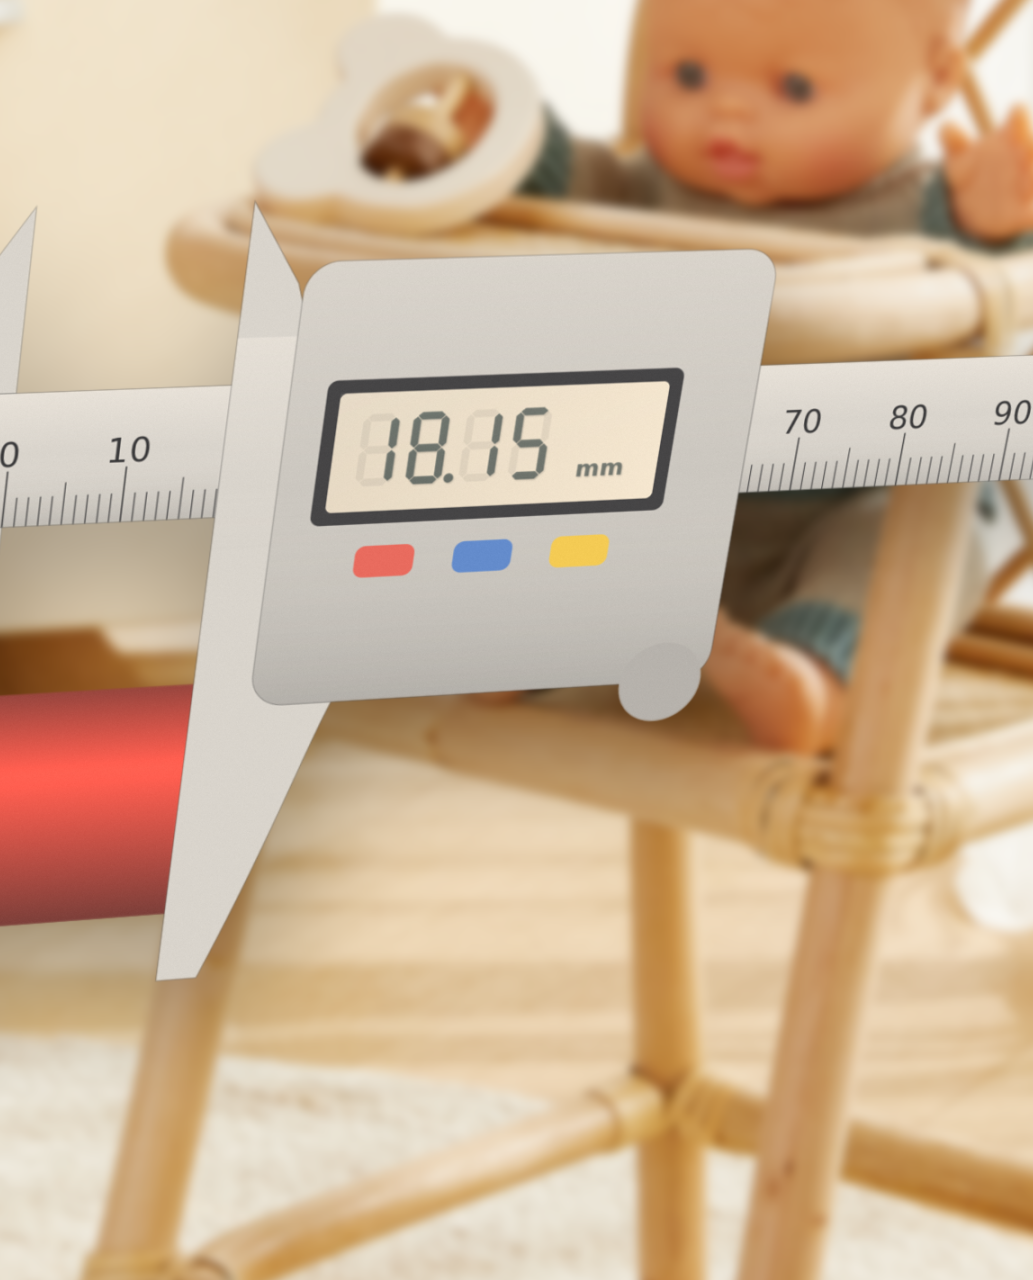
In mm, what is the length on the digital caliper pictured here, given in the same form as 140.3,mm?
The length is 18.15,mm
